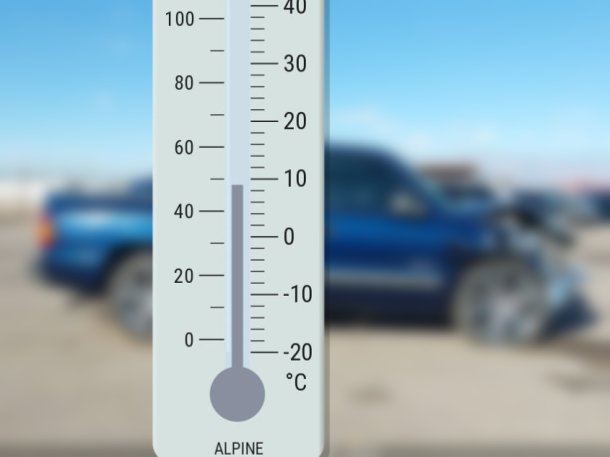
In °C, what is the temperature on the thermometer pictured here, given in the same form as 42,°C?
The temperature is 9,°C
